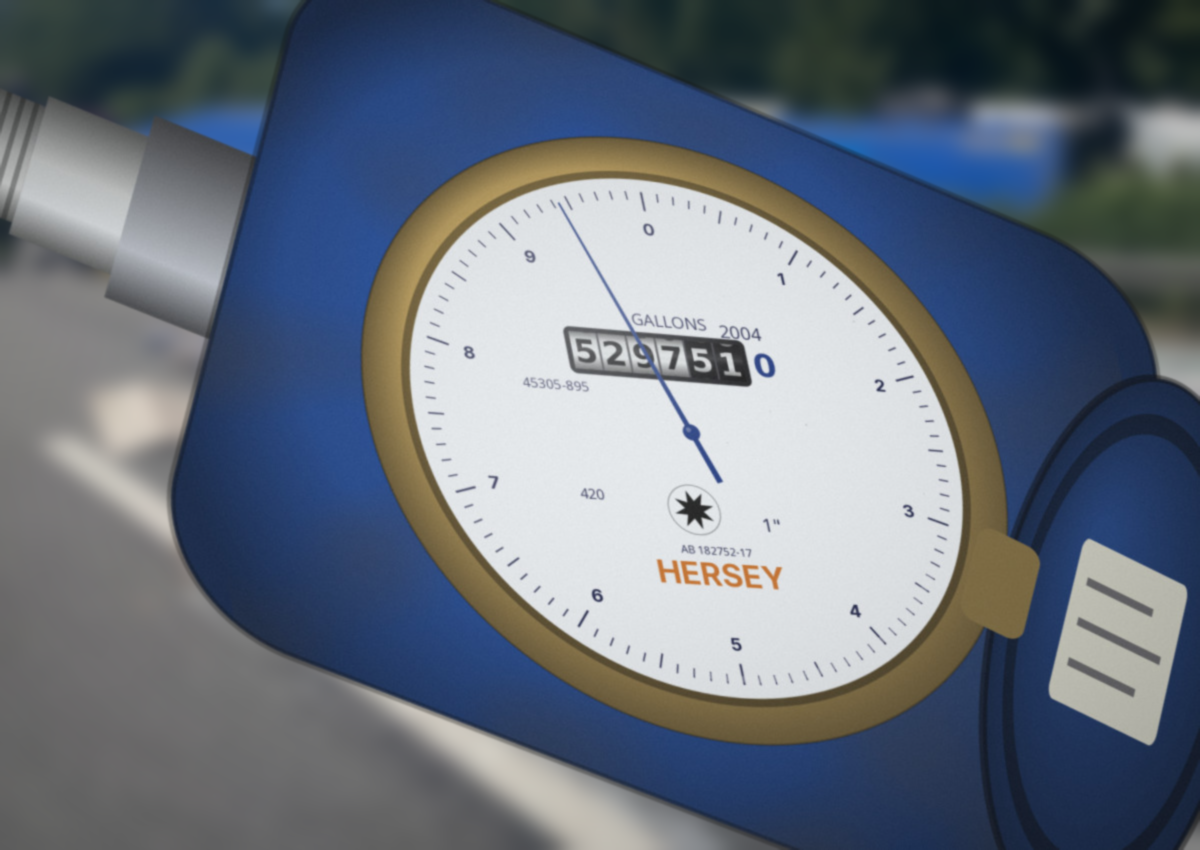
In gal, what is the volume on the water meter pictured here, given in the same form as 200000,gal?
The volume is 5297509.4,gal
